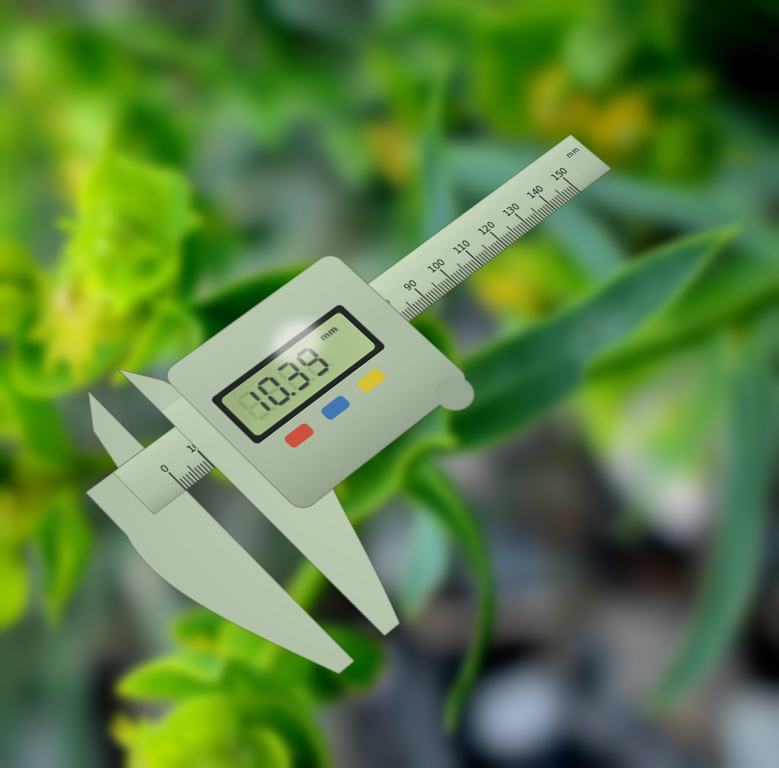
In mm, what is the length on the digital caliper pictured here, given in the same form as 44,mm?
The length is 10.39,mm
